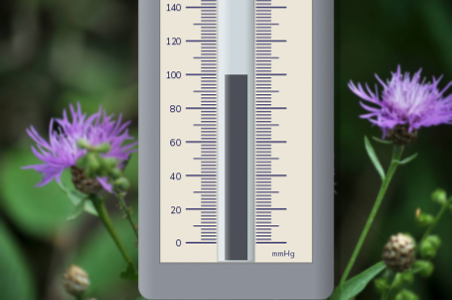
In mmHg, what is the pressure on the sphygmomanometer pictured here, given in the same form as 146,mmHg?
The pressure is 100,mmHg
